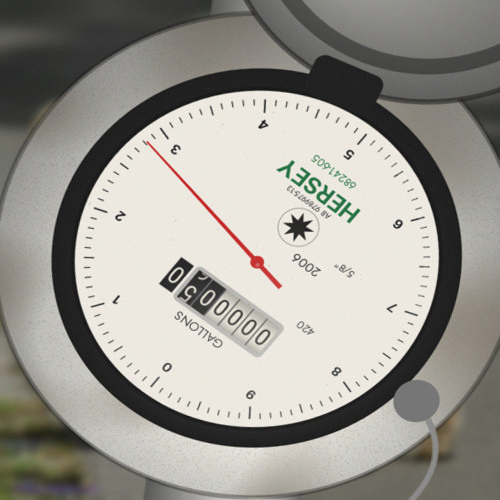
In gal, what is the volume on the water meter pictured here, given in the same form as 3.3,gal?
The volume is 52.8,gal
